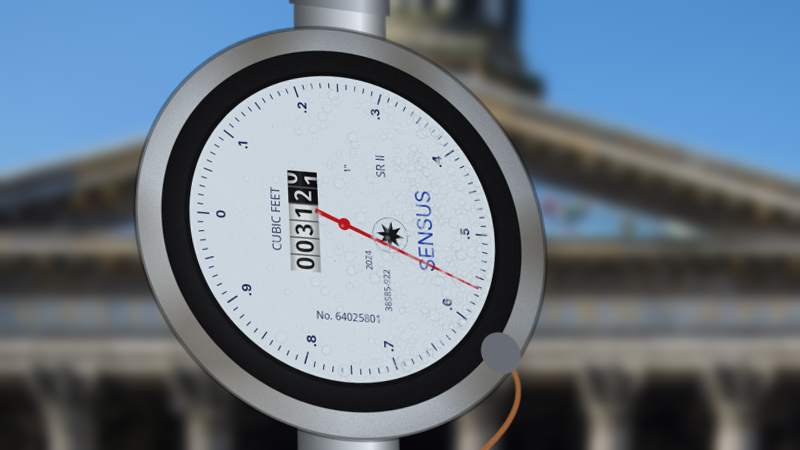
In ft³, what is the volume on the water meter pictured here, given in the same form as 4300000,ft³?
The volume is 3120.56,ft³
